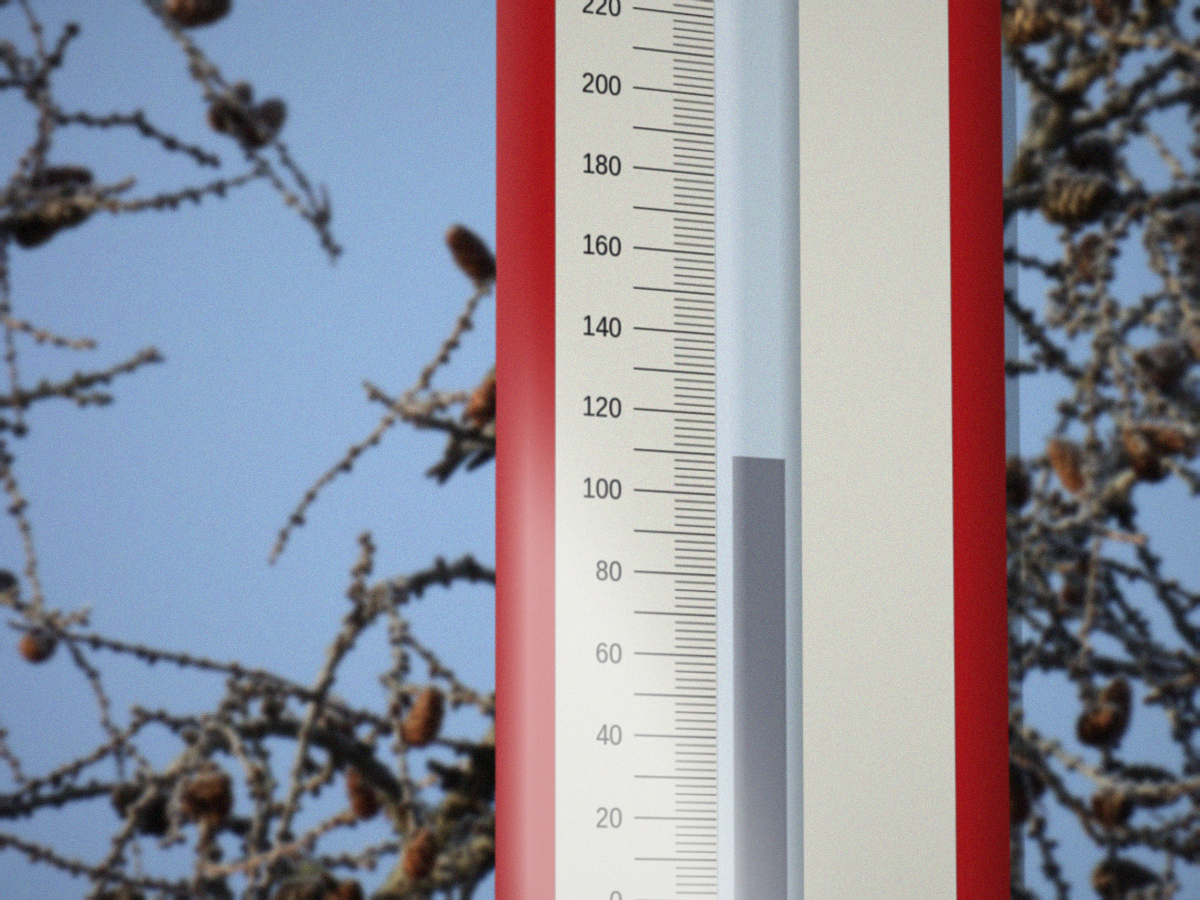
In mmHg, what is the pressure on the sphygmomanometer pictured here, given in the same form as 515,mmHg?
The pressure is 110,mmHg
